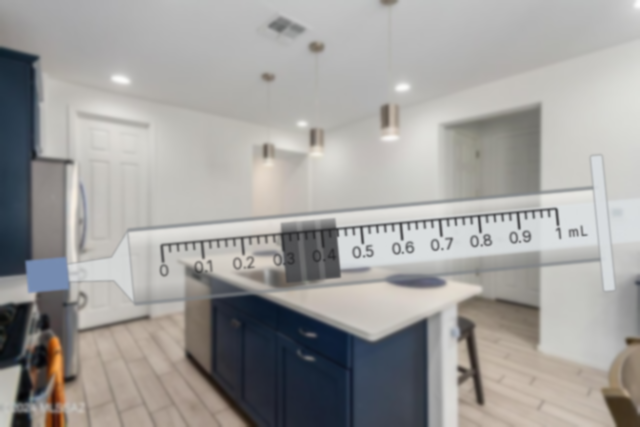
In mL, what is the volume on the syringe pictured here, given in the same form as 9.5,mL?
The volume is 0.3,mL
